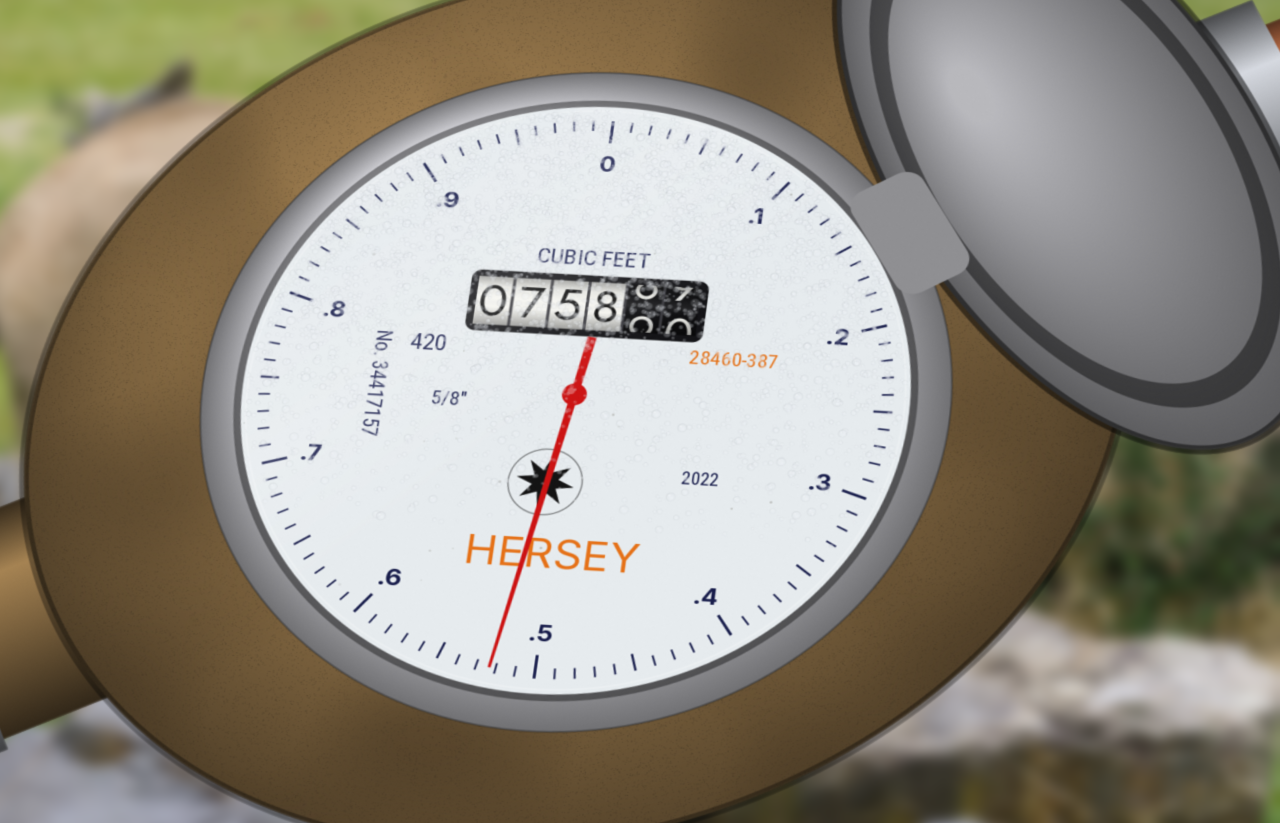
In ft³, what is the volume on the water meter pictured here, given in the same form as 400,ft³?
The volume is 75889.52,ft³
